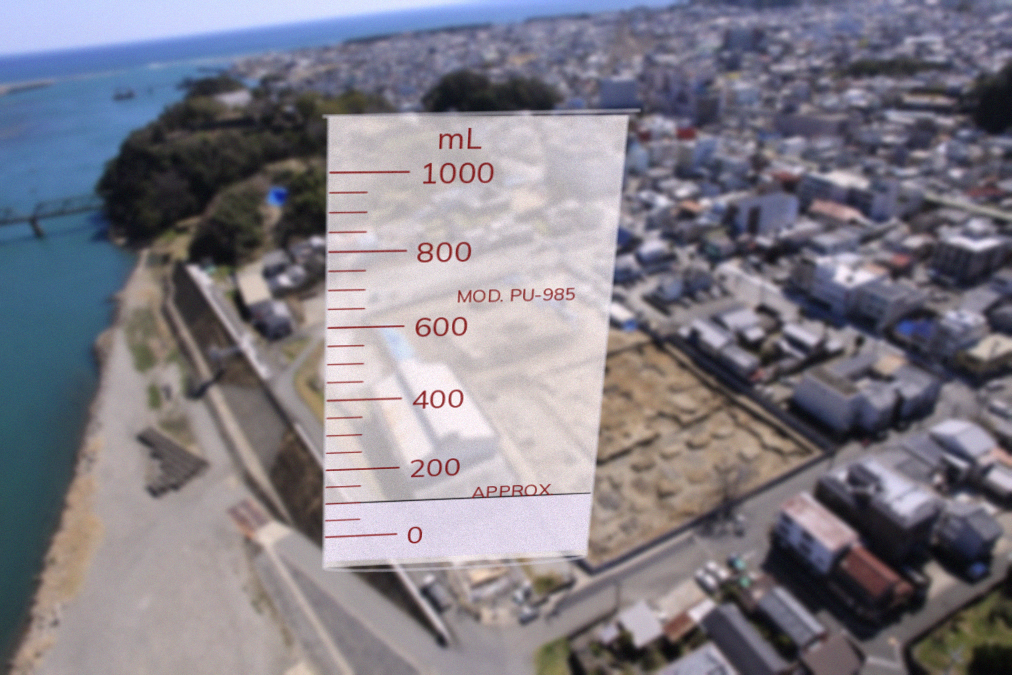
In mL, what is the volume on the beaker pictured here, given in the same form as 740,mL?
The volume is 100,mL
